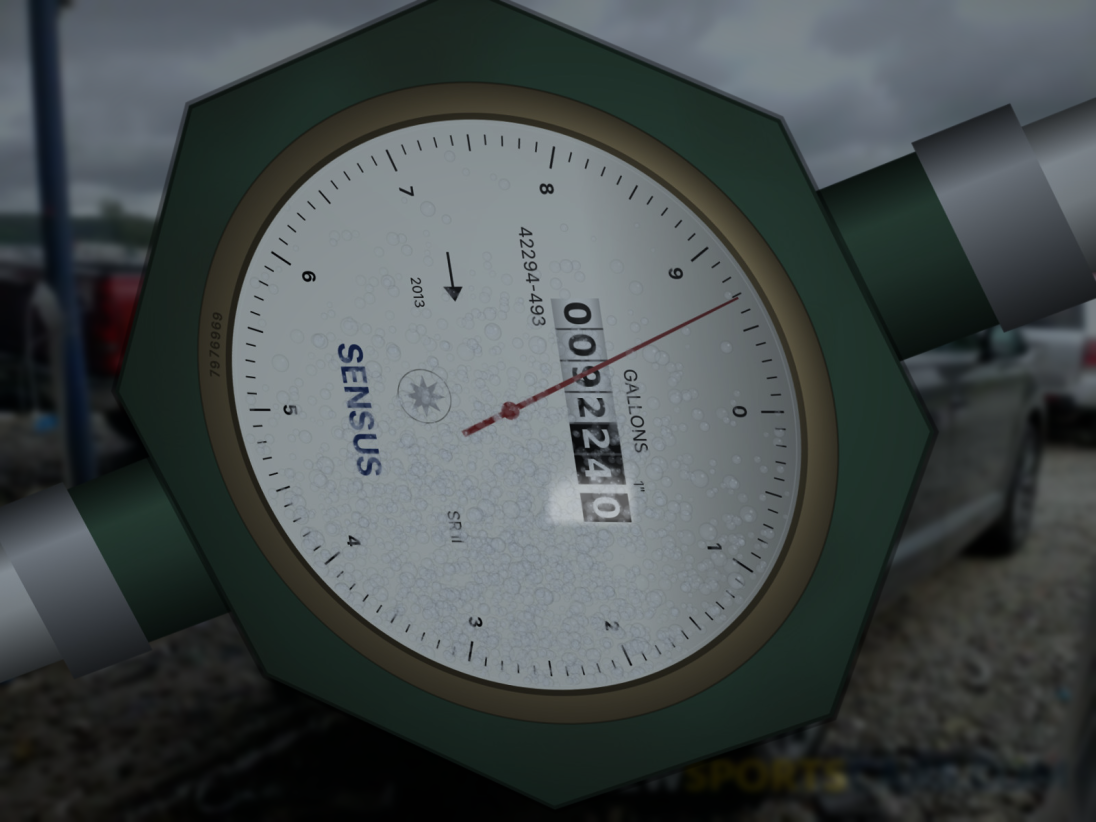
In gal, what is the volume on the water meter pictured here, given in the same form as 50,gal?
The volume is 92239.3,gal
